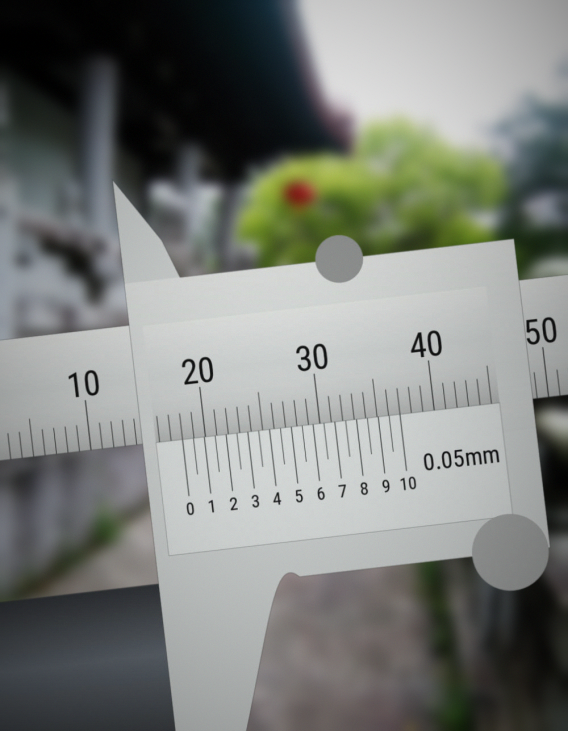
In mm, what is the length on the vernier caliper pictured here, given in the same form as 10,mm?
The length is 18.0,mm
